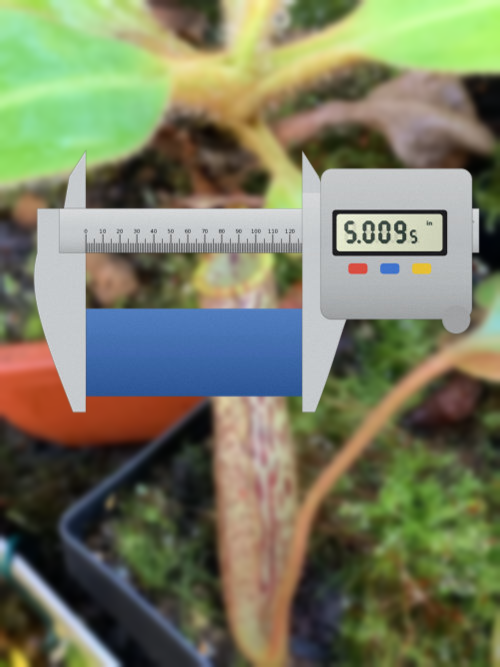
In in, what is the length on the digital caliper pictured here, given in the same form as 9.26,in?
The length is 5.0095,in
